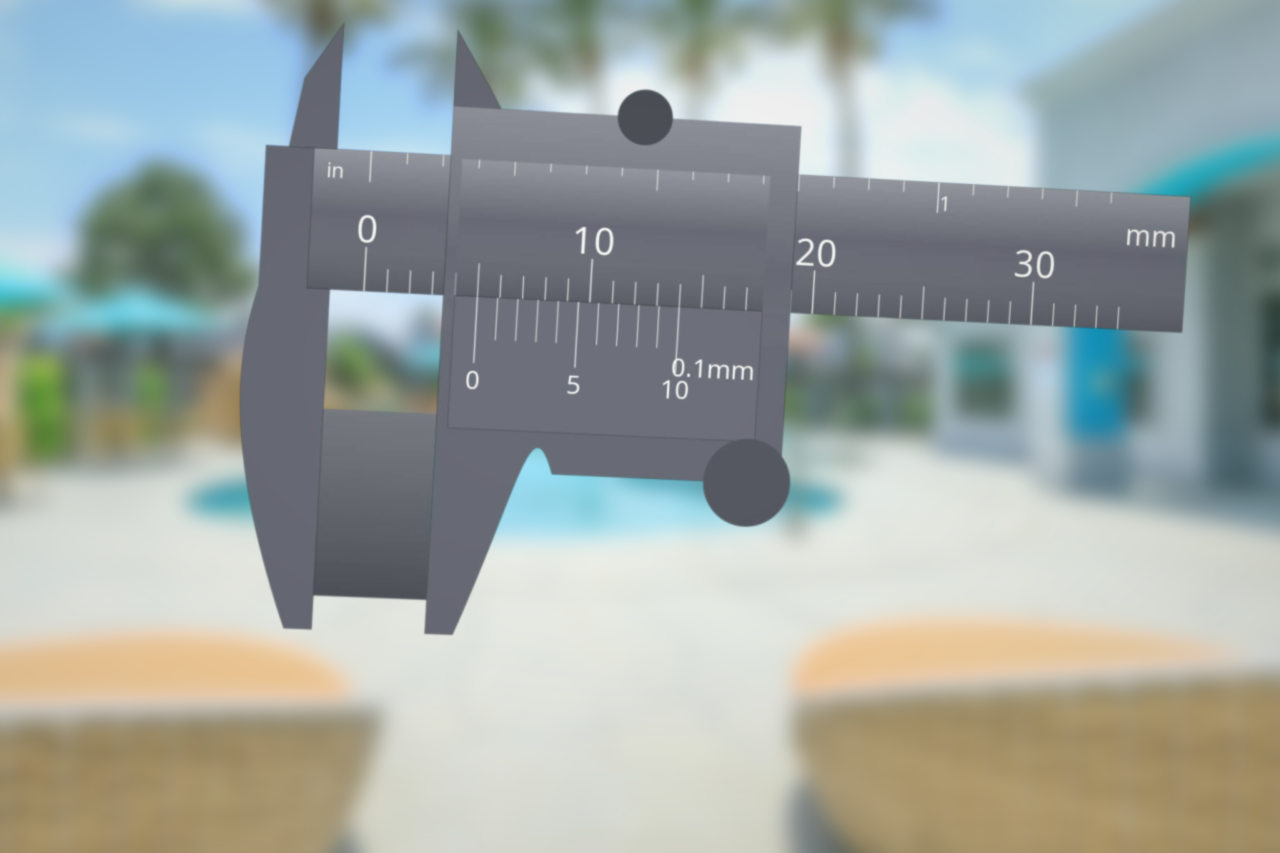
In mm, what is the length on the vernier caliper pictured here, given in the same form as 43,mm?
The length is 5.0,mm
